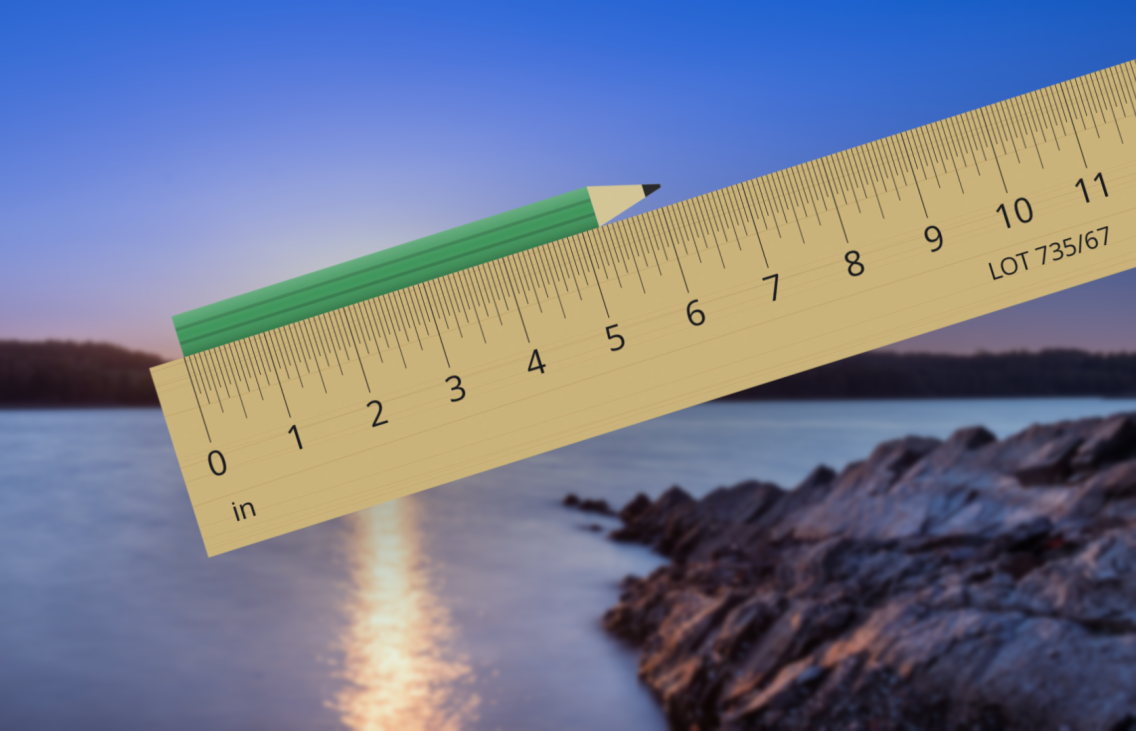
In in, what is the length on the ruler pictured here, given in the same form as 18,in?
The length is 6.0625,in
